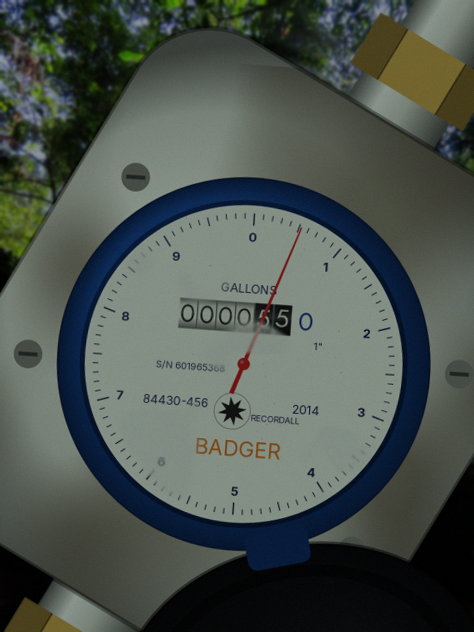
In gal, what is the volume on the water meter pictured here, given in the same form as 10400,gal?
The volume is 550.5,gal
